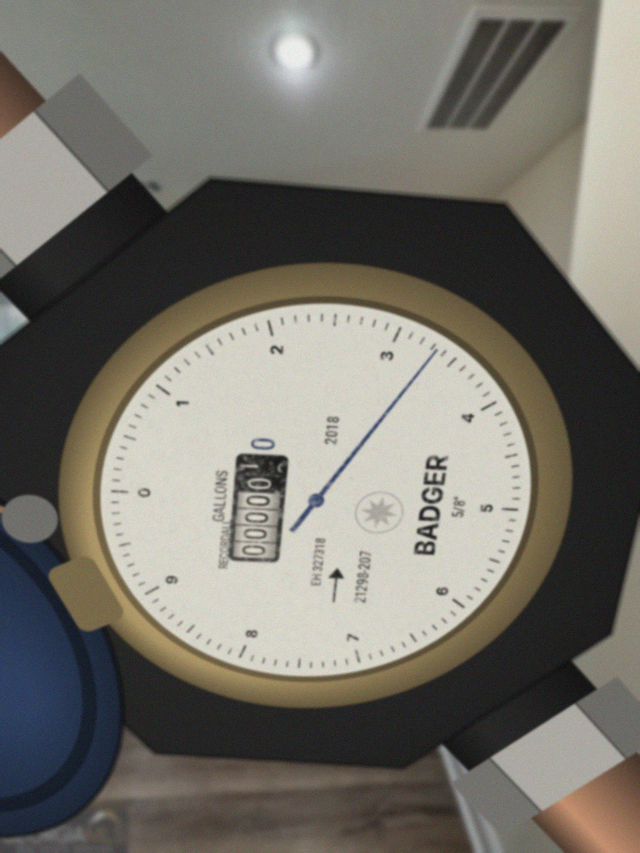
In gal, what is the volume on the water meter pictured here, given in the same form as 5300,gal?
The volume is 13.3,gal
